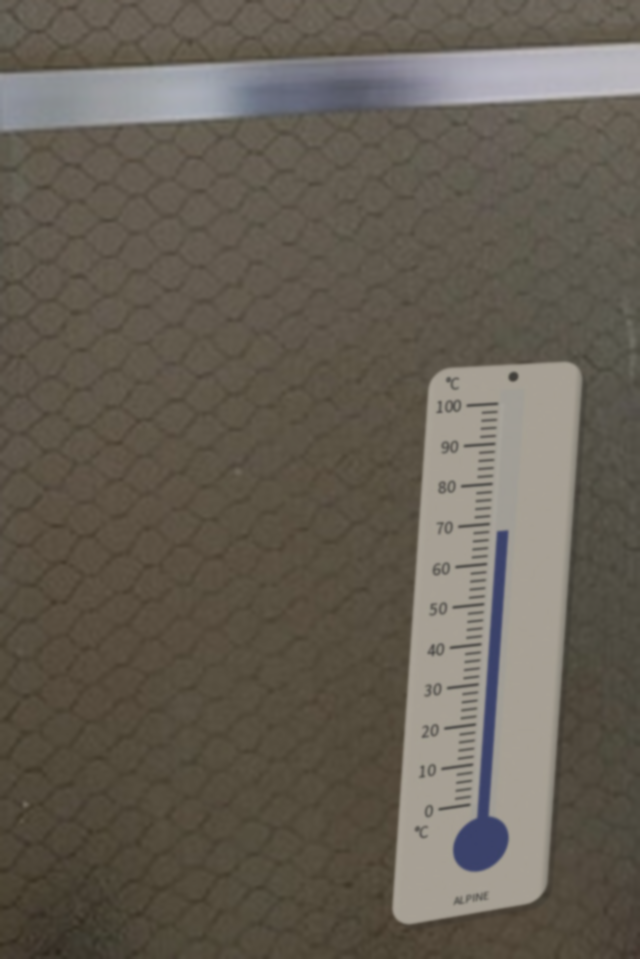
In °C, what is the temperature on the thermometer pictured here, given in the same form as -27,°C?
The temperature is 68,°C
